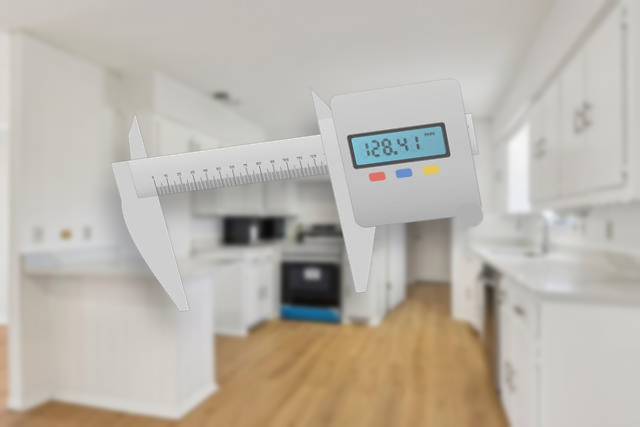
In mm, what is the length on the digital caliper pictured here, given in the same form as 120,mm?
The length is 128.41,mm
